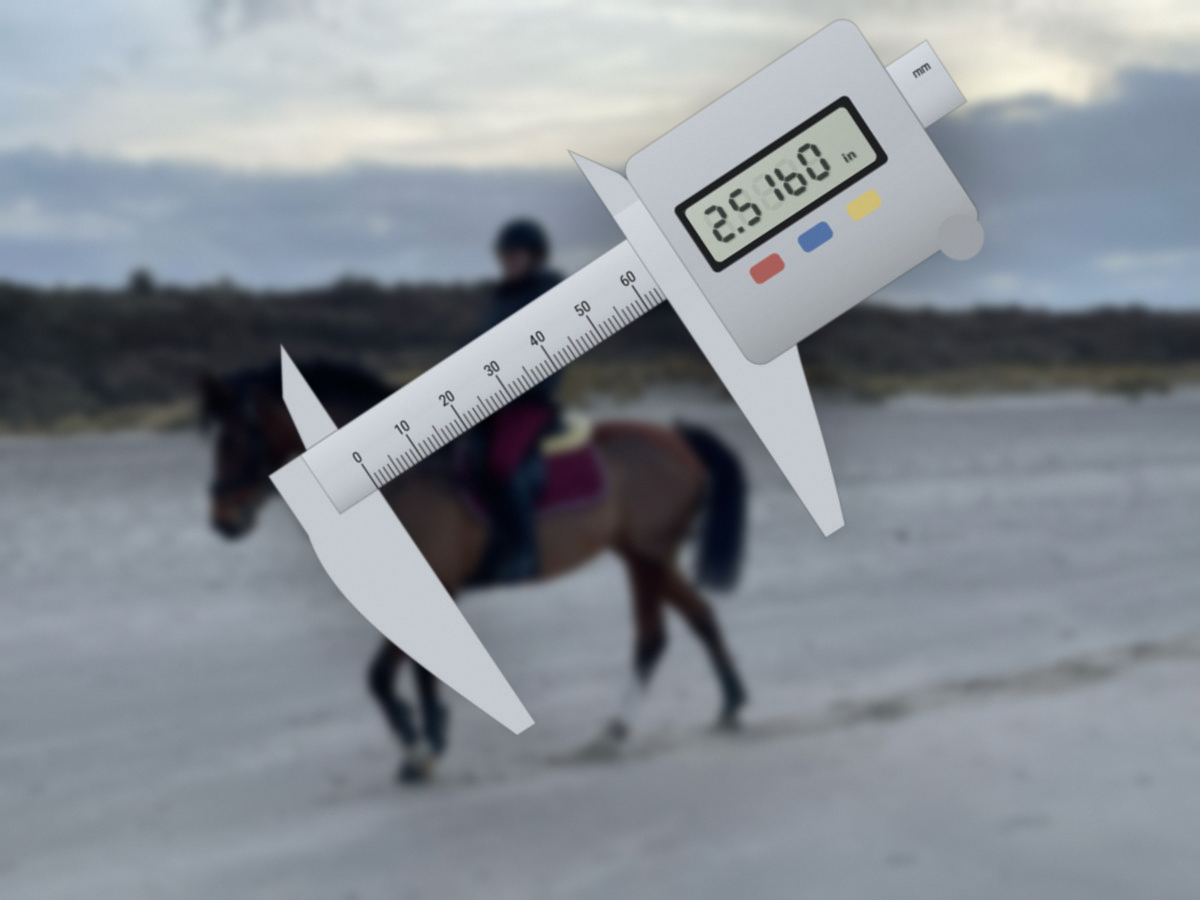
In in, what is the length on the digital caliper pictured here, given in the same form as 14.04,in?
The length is 2.5160,in
